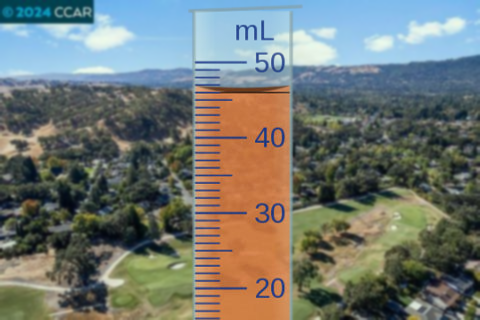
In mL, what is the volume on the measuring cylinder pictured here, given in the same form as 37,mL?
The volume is 46,mL
